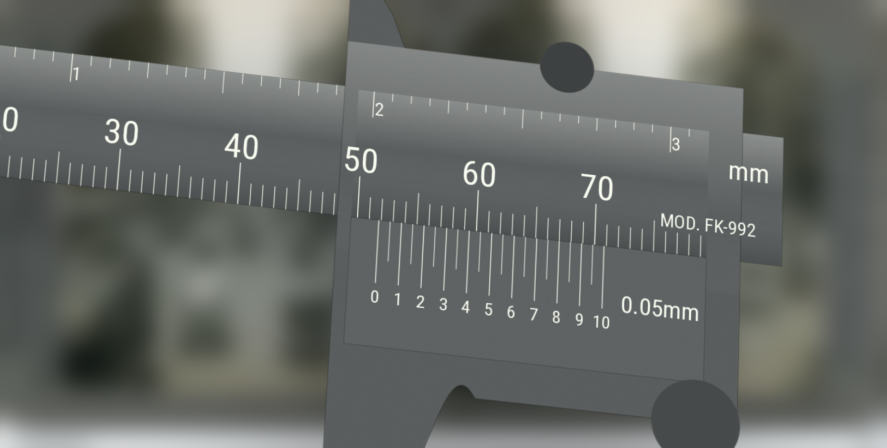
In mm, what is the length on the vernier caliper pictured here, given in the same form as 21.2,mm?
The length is 51.8,mm
